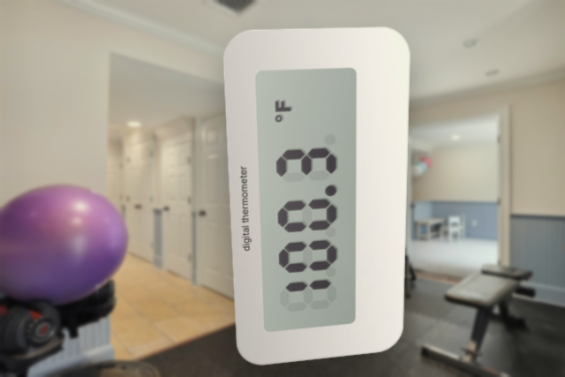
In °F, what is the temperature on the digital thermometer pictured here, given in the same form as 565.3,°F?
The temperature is 100.3,°F
